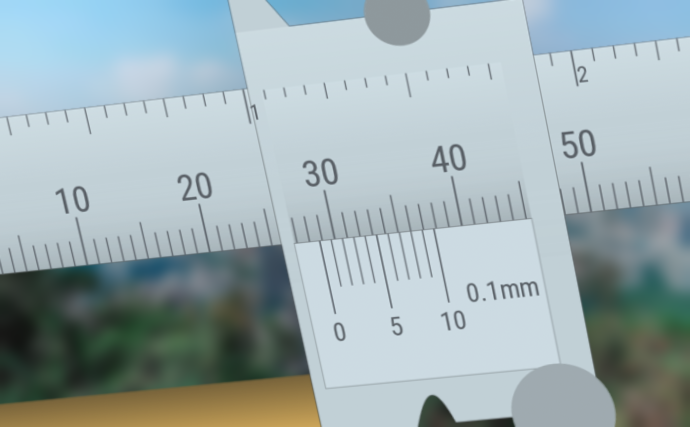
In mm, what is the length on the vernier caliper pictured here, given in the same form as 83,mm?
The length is 28.8,mm
